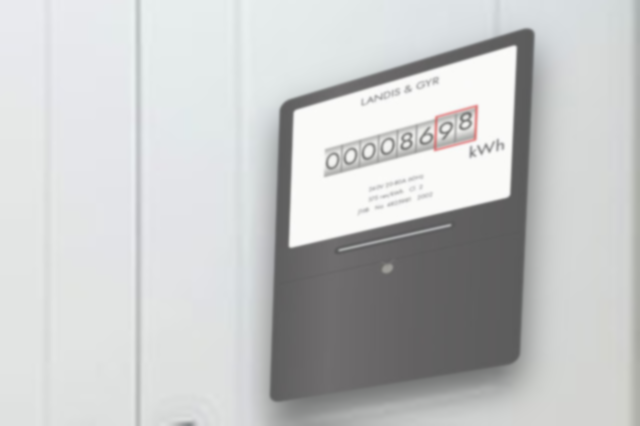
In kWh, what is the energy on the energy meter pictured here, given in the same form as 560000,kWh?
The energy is 86.98,kWh
